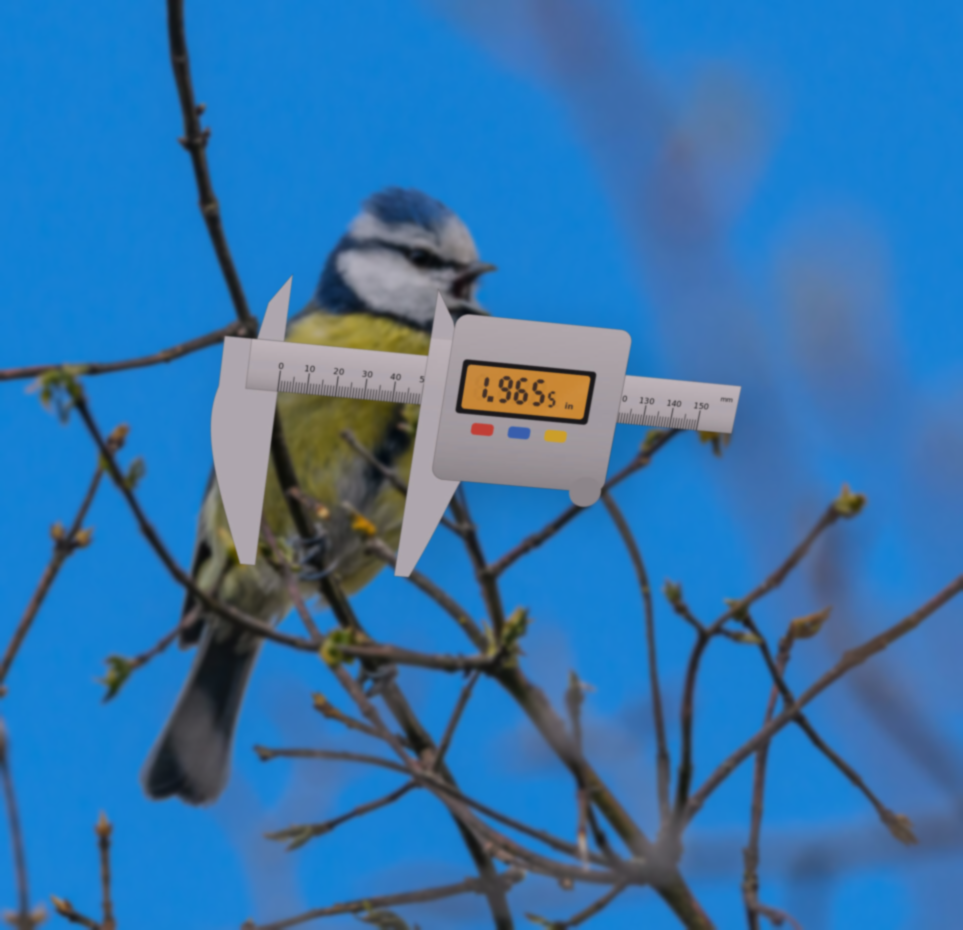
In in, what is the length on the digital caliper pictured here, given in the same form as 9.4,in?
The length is 1.9655,in
